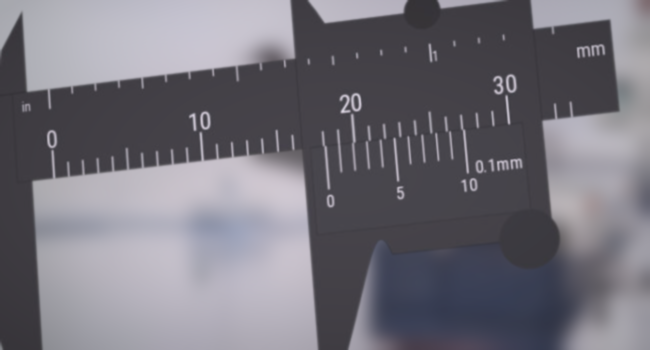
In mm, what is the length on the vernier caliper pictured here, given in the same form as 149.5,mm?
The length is 18.1,mm
